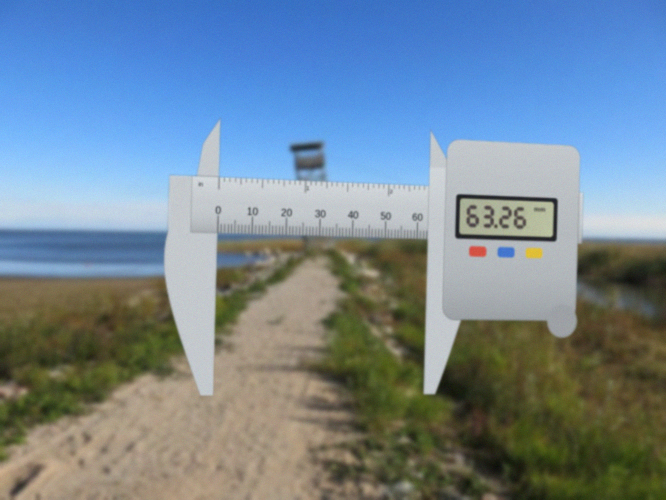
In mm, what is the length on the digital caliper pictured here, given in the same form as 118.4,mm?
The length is 63.26,mm
